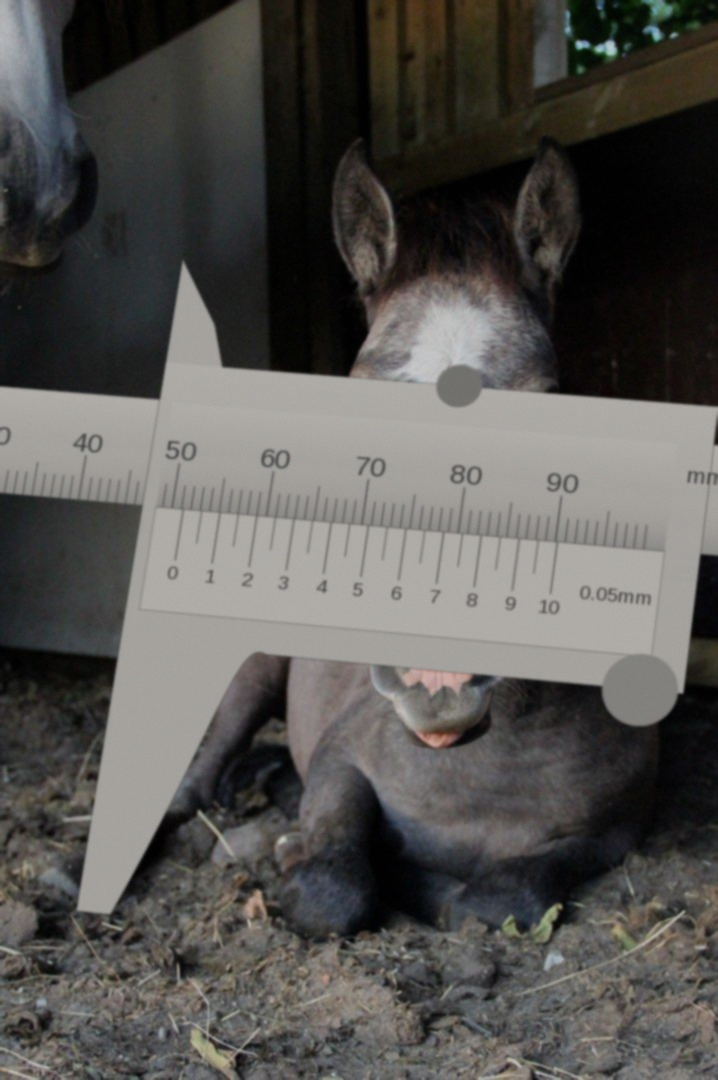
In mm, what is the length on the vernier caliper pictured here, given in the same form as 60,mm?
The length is 51.2,mm
